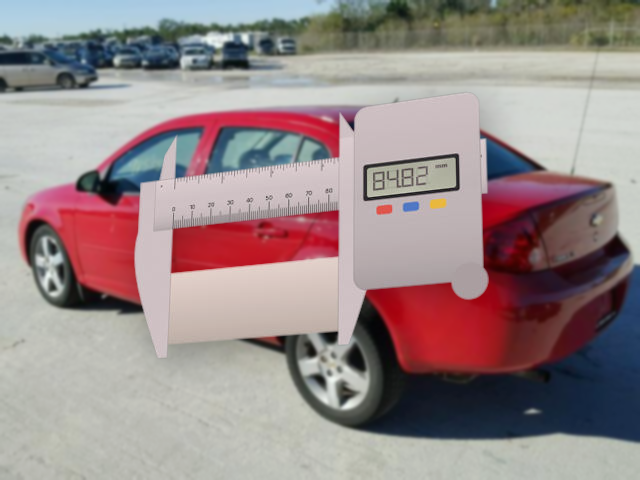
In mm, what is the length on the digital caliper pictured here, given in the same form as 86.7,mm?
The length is 84.82,mm
